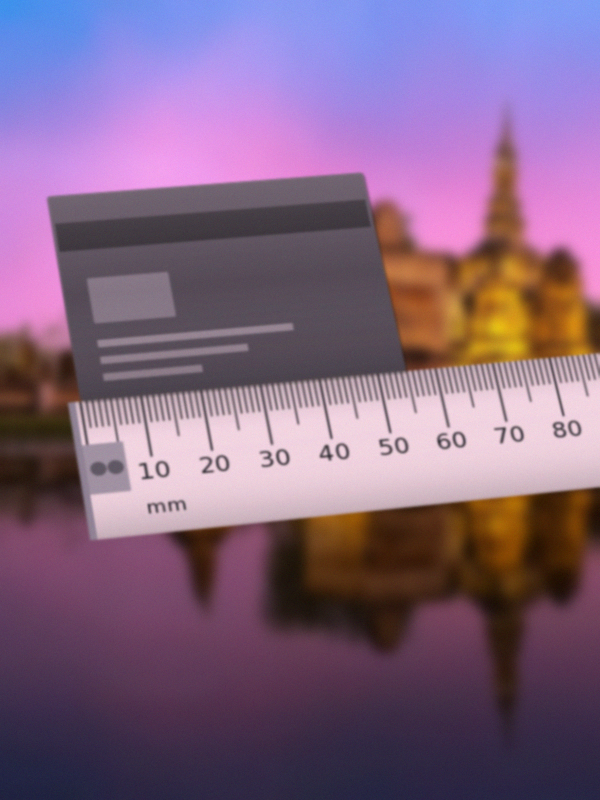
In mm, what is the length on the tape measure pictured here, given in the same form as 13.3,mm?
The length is 55,mm
